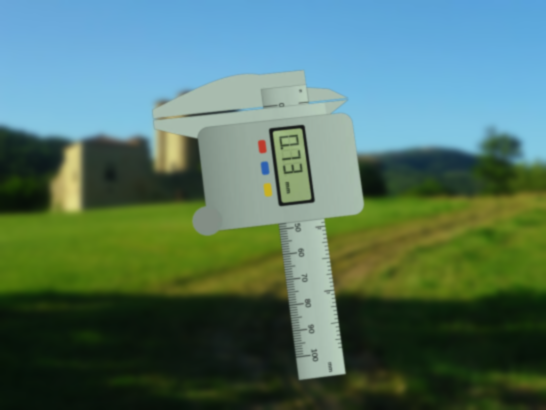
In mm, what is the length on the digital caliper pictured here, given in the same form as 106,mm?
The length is 0.73,mm
